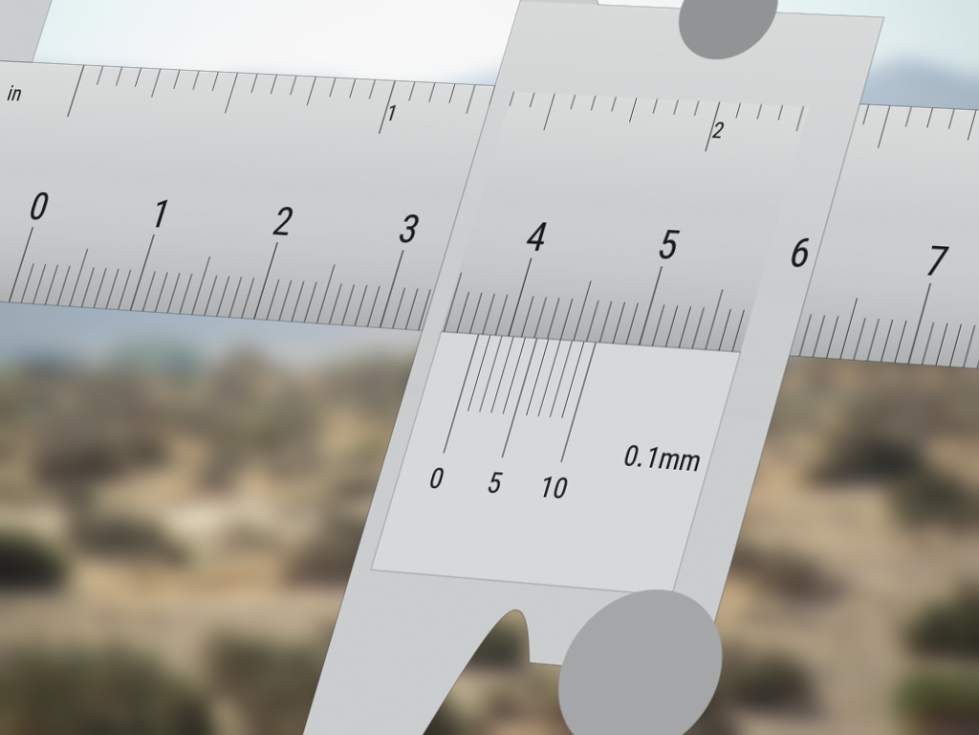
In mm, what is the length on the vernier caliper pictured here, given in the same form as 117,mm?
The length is 37.7,mm
